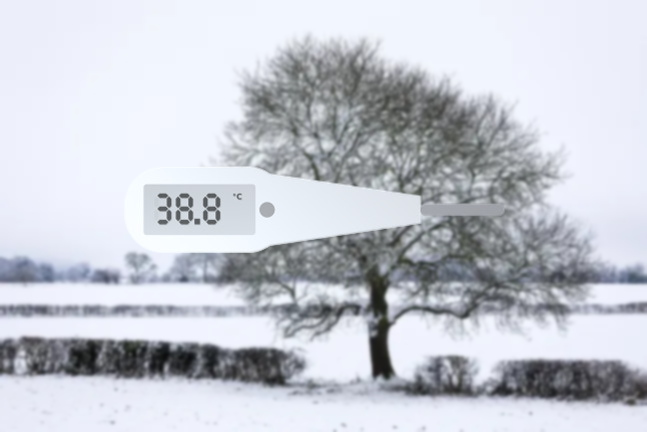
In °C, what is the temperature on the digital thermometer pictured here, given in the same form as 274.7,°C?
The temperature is 38.8,°C
